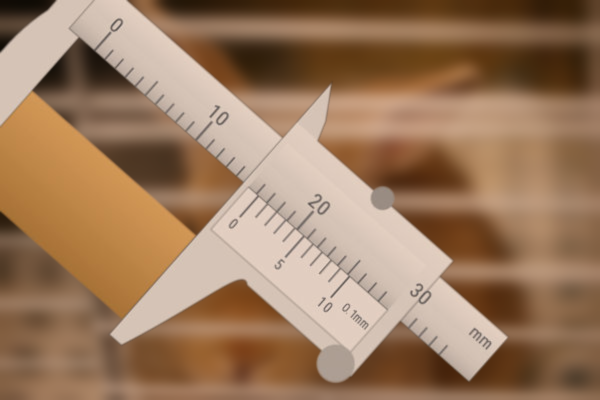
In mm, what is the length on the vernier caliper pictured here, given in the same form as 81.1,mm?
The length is 16.2,mm
